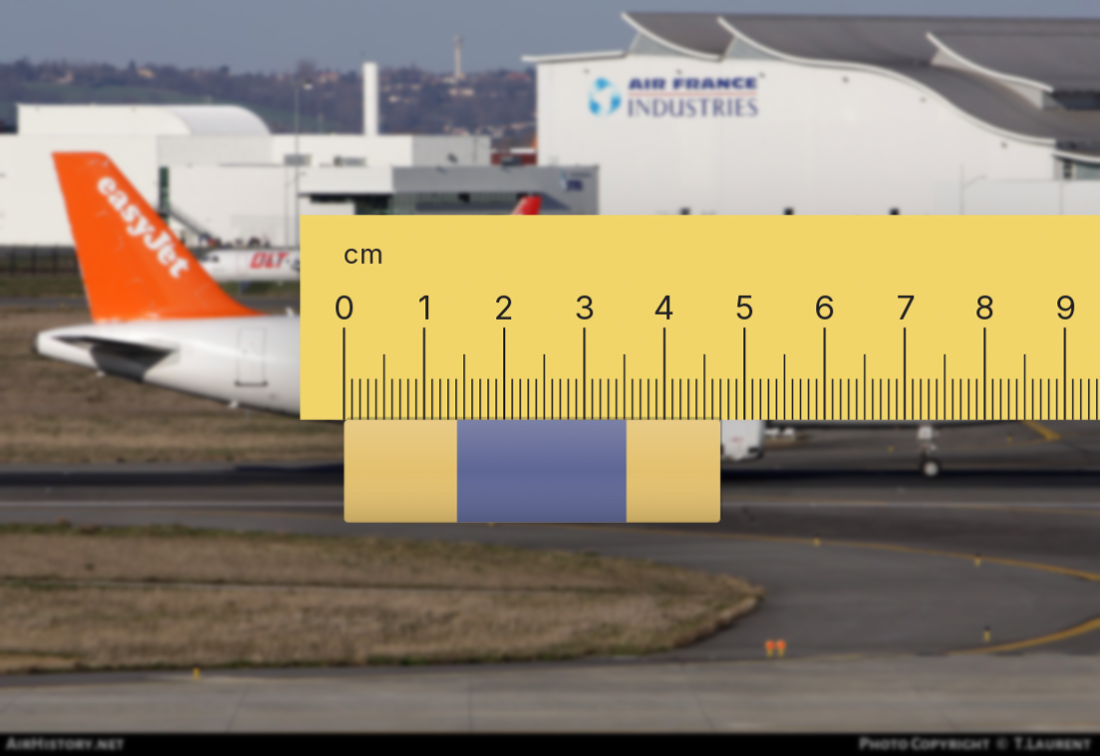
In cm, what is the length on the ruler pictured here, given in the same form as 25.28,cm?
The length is 4.7,cm
